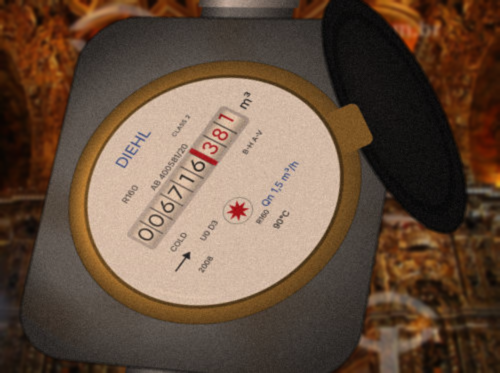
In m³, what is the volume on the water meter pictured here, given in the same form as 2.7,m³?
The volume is 6716.381,m³
